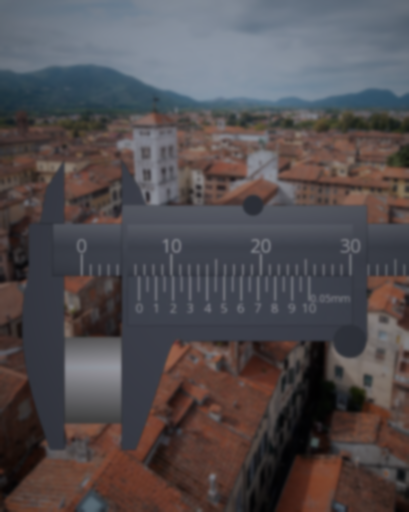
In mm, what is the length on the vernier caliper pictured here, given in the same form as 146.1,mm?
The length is 6.4,mm
